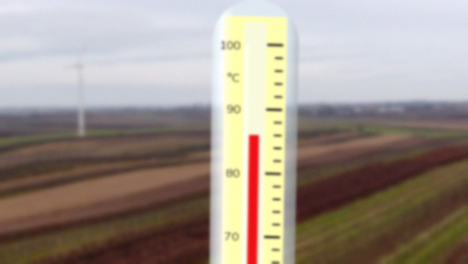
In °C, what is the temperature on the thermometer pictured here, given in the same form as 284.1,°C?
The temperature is 86,°C
